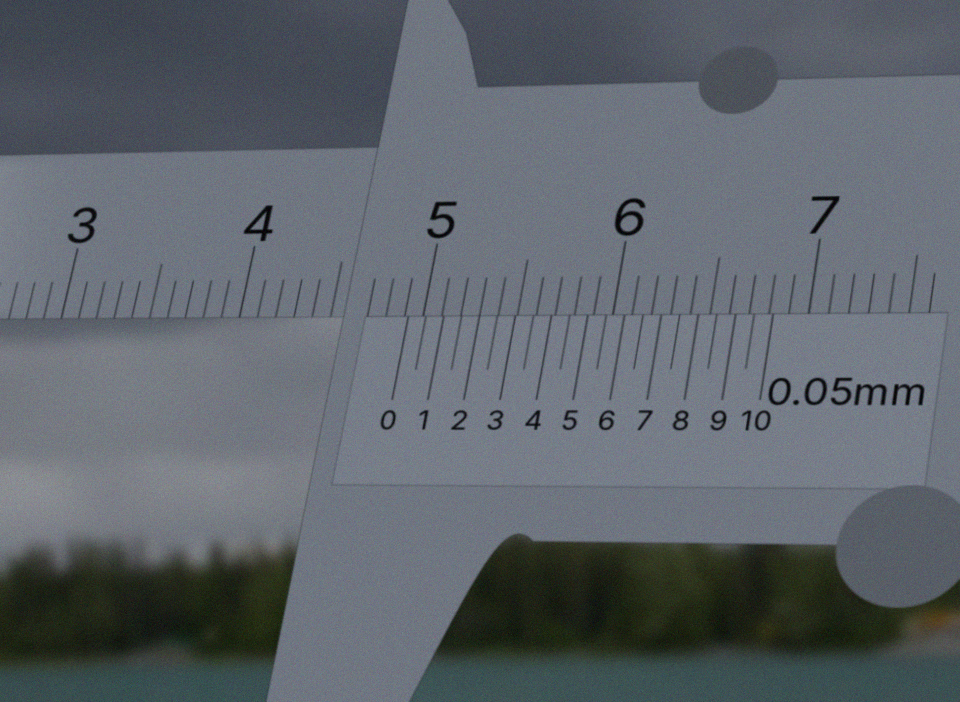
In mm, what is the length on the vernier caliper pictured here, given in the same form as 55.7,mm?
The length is 49.2,mm
